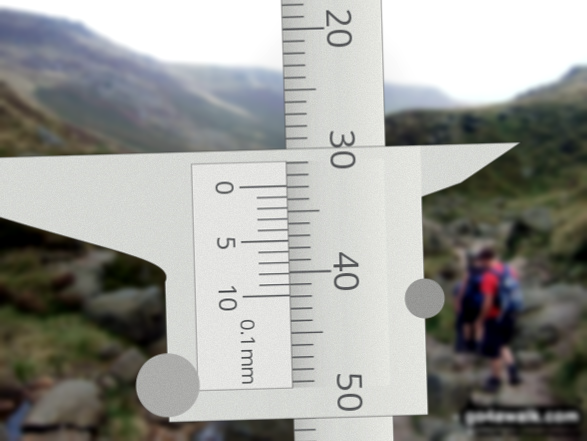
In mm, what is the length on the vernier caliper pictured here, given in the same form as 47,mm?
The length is 32.9,mm
